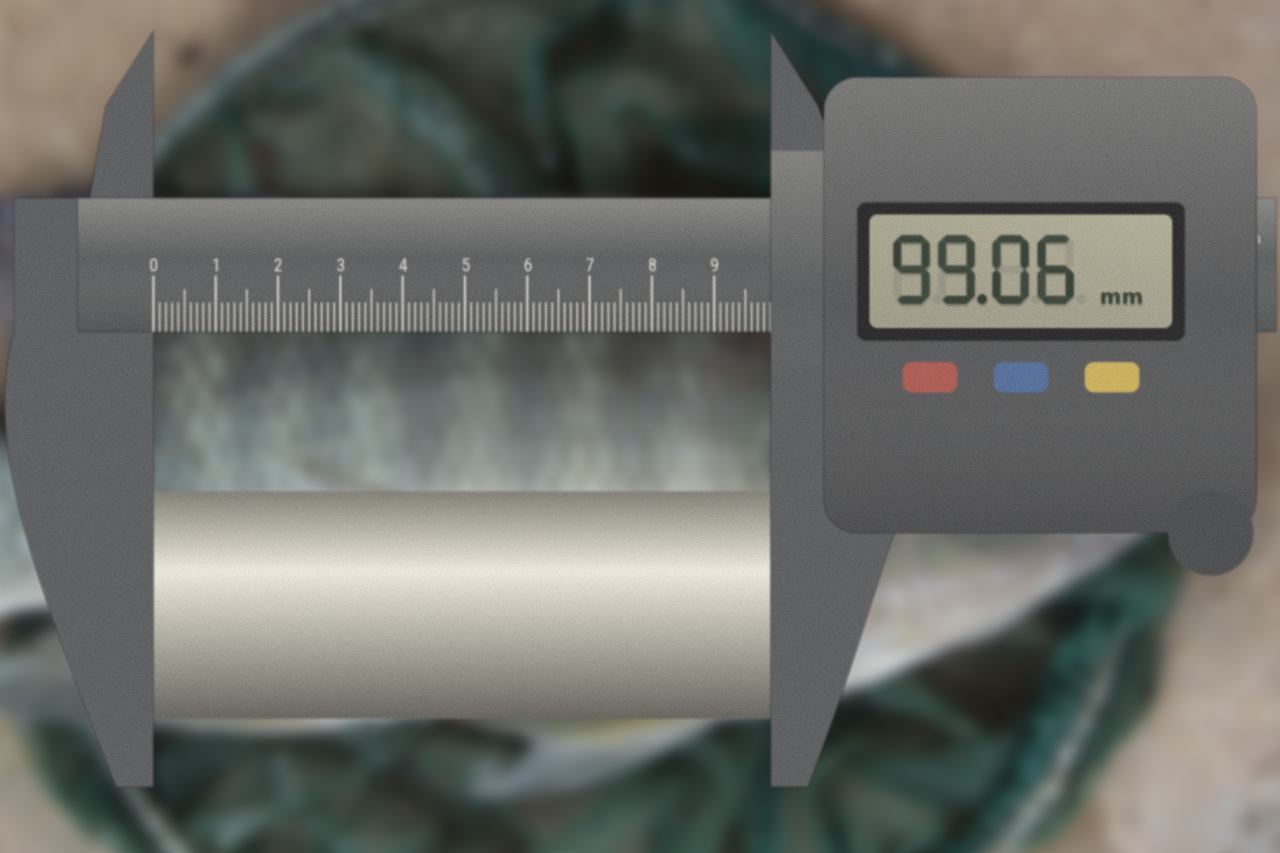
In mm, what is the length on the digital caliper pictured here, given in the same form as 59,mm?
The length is 99.06,mm
